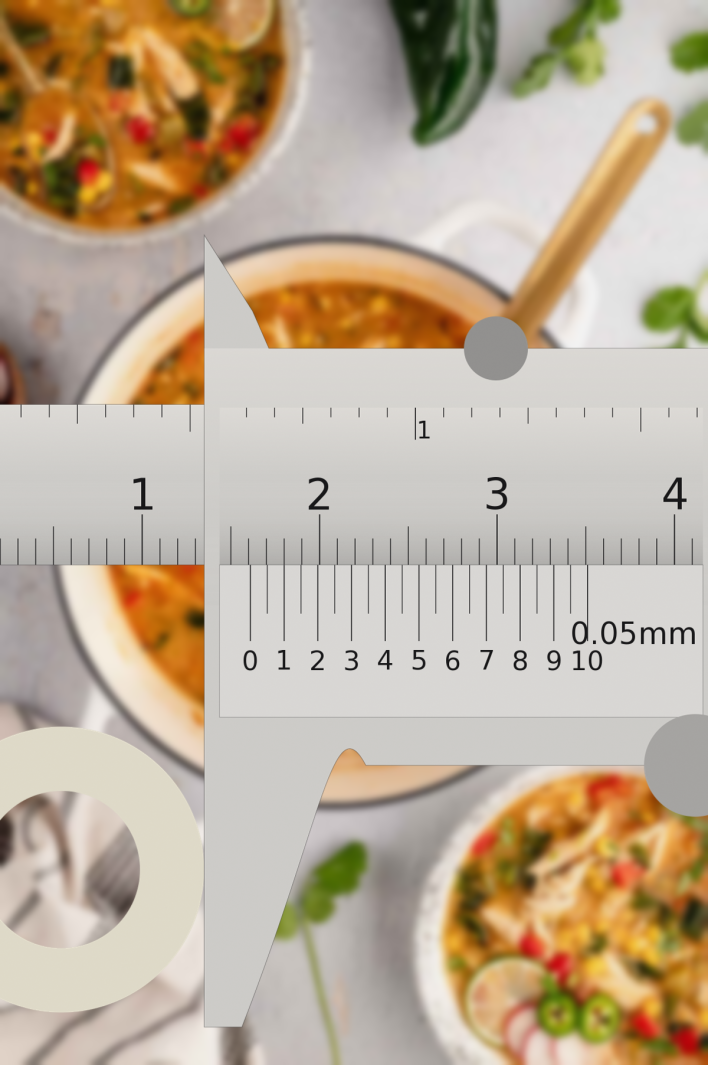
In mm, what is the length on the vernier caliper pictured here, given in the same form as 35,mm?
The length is 16.1,mm
